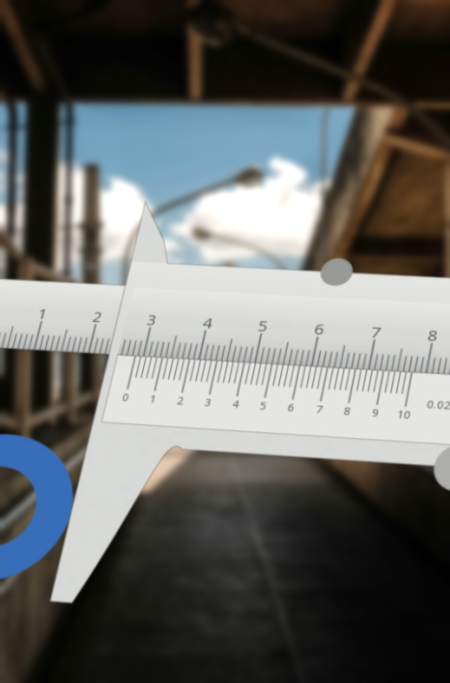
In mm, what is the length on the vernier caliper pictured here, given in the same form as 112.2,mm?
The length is 28.5,mm
